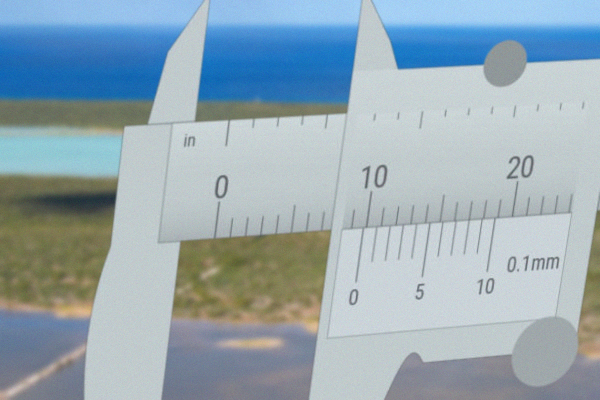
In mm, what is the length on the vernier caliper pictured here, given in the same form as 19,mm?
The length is 9.8,mm
